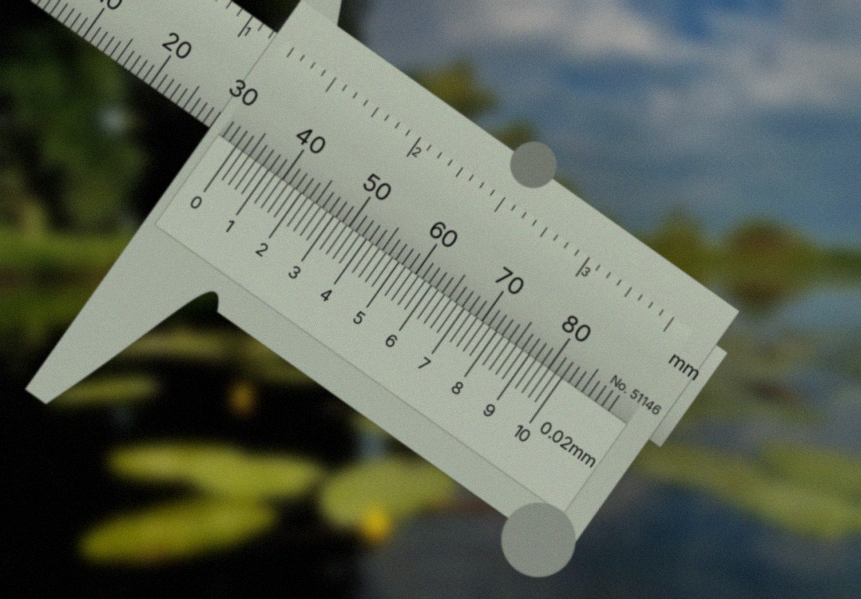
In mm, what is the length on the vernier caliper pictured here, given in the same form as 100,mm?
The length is 33.0,mm
